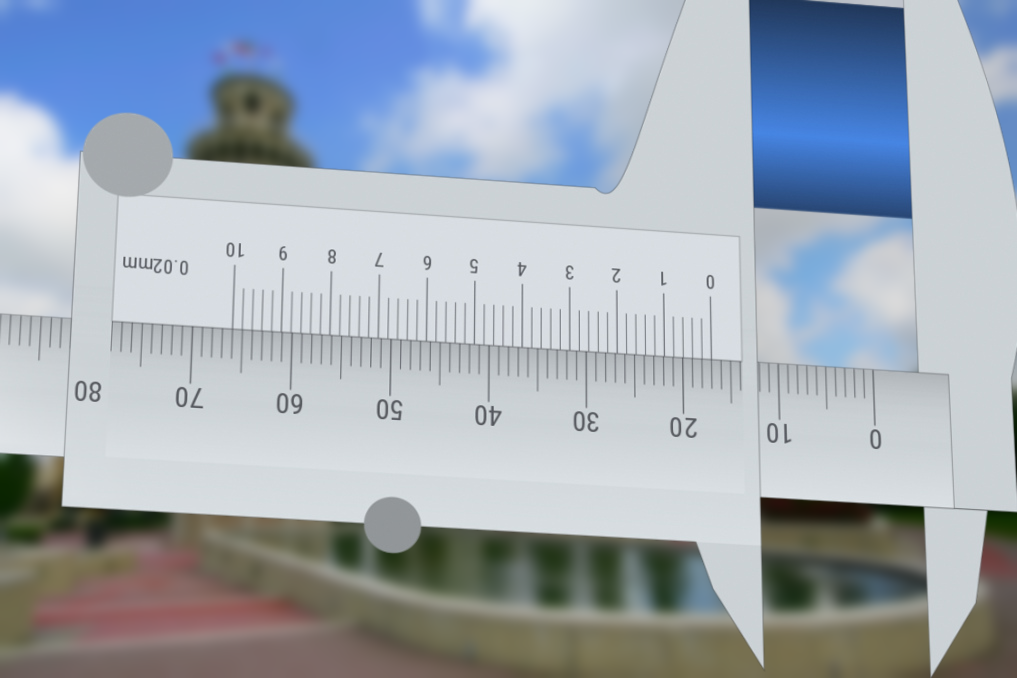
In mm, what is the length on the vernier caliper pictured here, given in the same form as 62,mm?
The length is 17.0,mm
